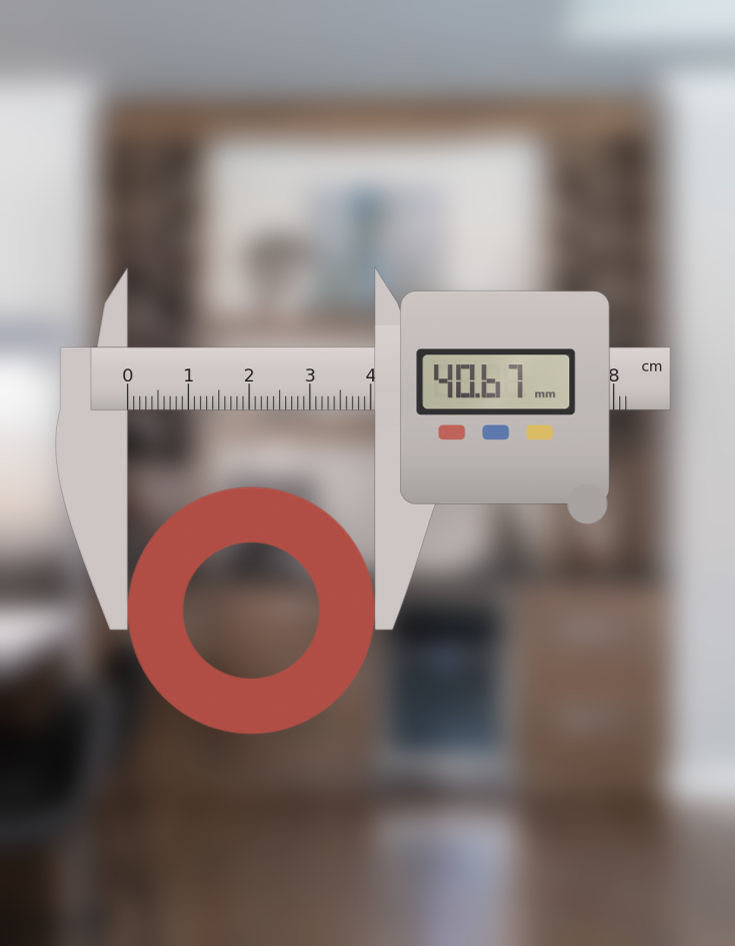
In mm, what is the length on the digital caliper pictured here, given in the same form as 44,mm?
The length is 40.67,mm
